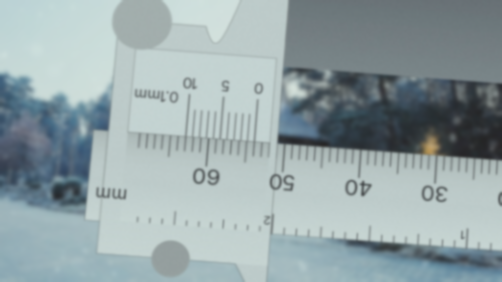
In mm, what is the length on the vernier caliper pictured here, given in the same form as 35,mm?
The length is 54.0,mm
